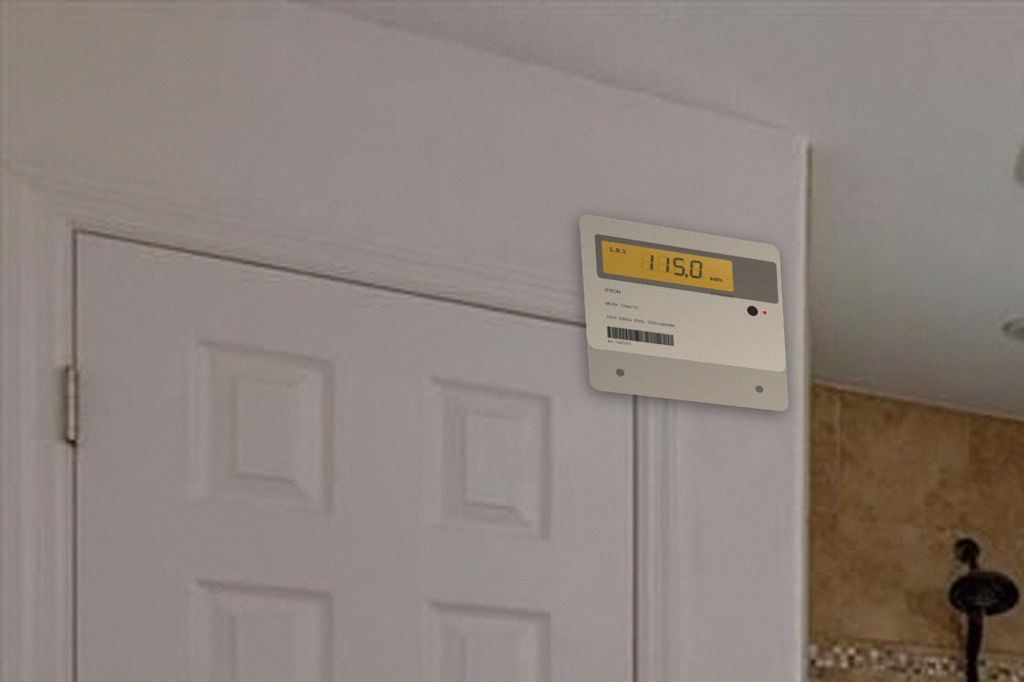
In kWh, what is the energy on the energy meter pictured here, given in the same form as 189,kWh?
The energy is 115.0,kWh
